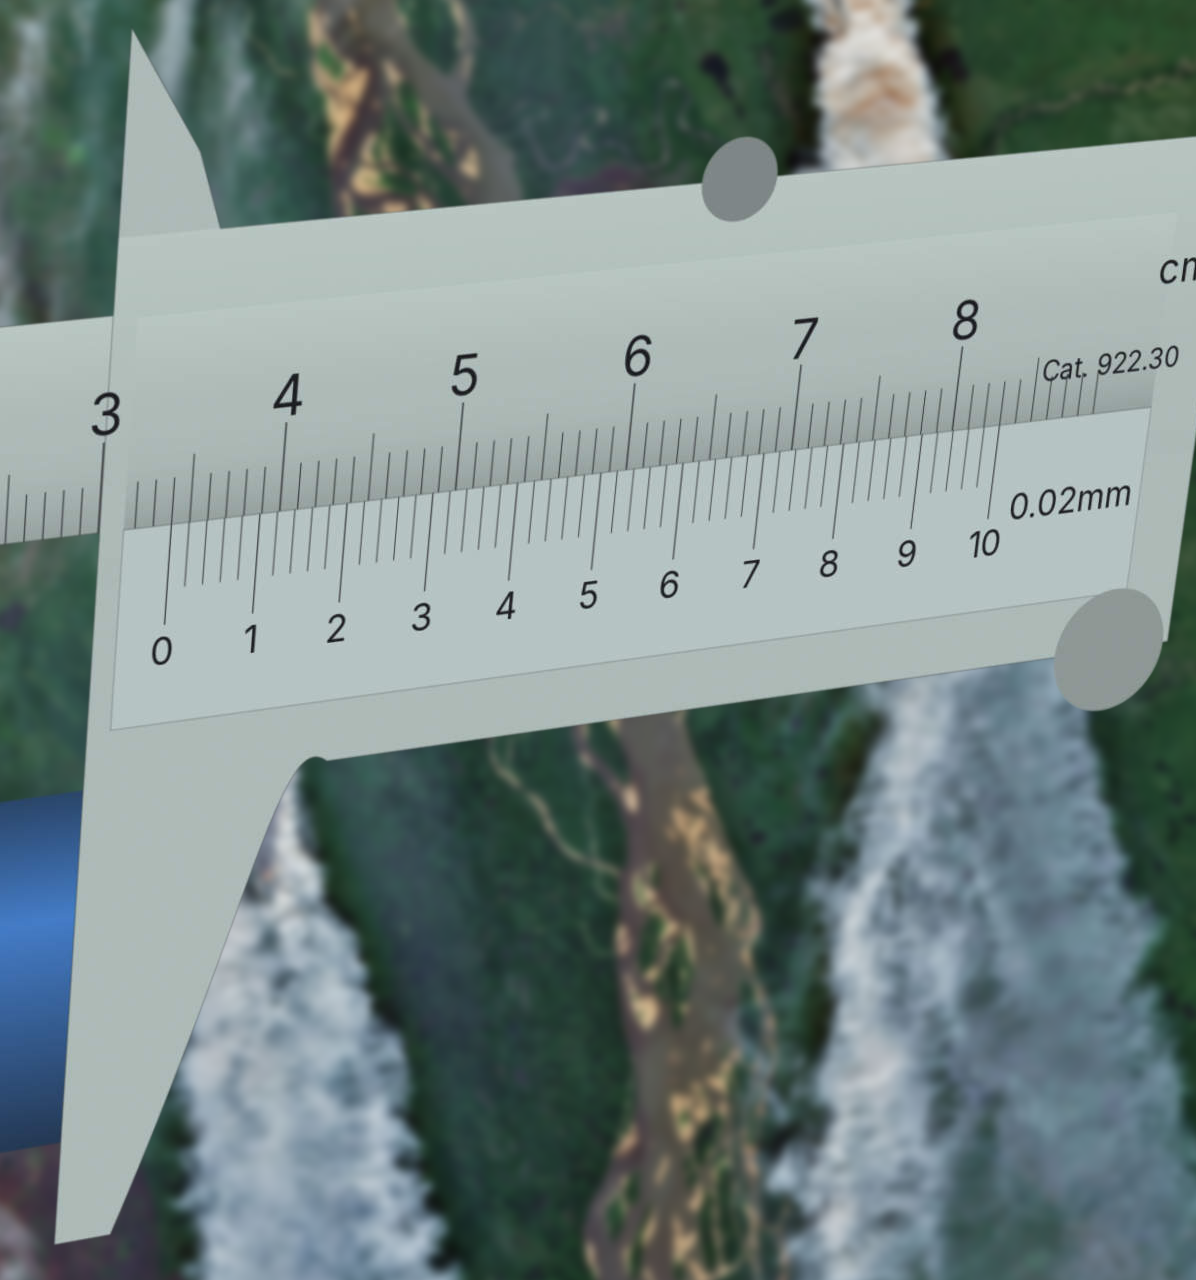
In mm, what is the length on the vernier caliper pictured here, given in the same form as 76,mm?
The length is 34.0,mm
